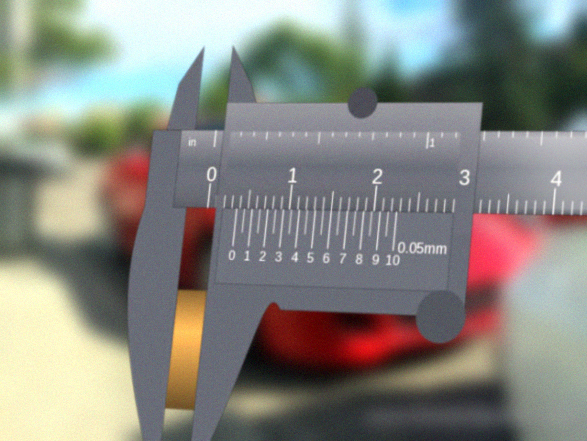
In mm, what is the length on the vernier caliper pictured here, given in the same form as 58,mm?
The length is 3.6,mm
